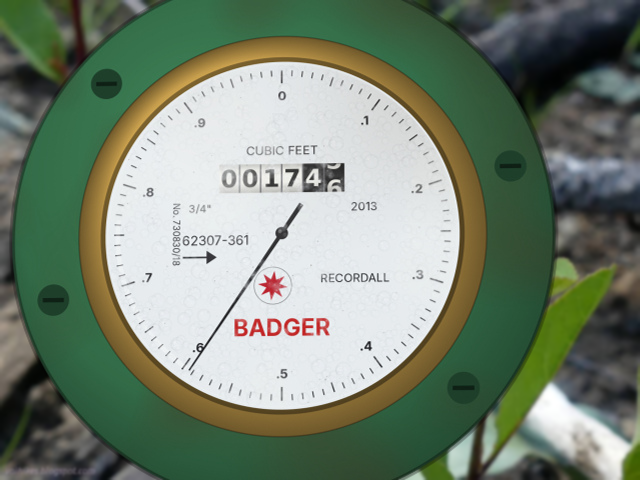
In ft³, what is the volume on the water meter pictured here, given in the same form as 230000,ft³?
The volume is 1745.59,ft³
